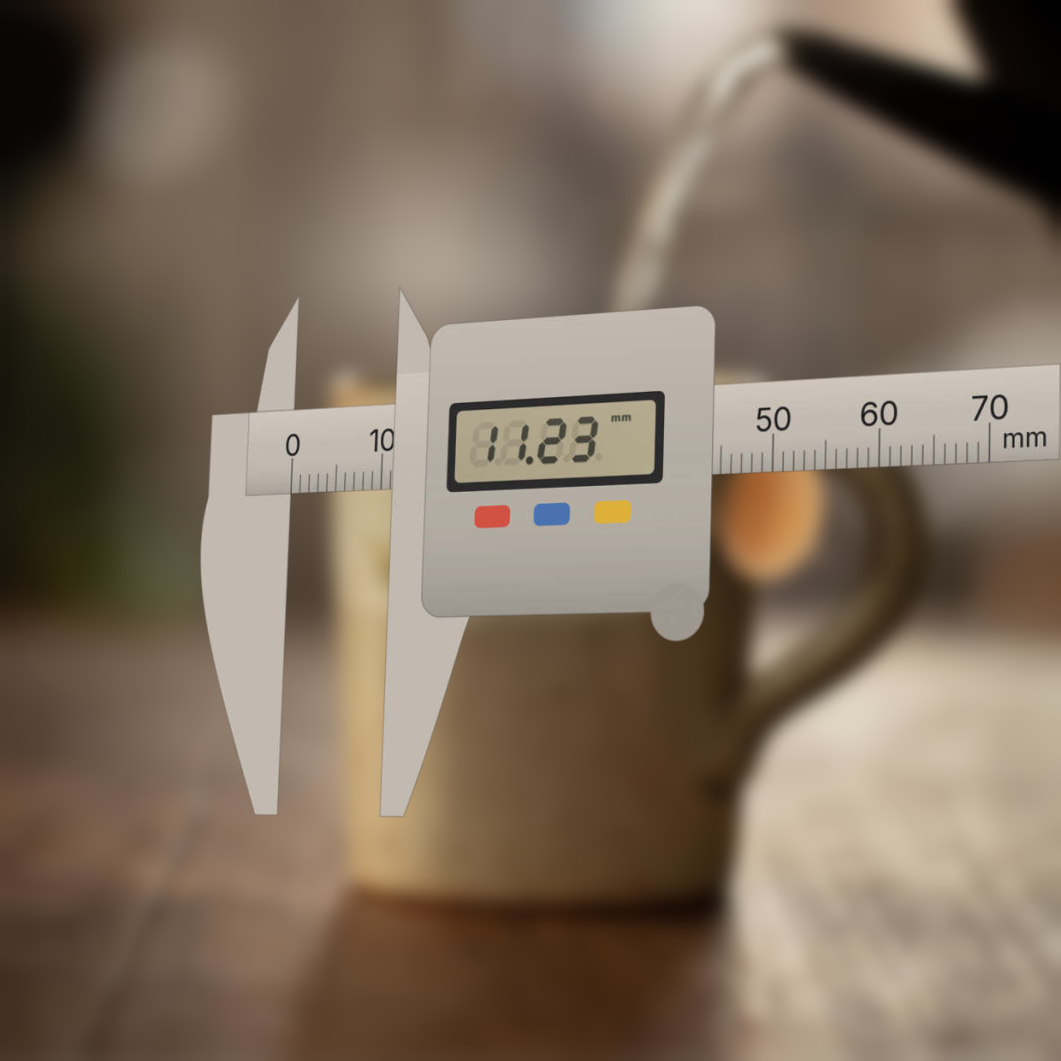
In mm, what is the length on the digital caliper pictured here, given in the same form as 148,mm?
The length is 11.23,mm
